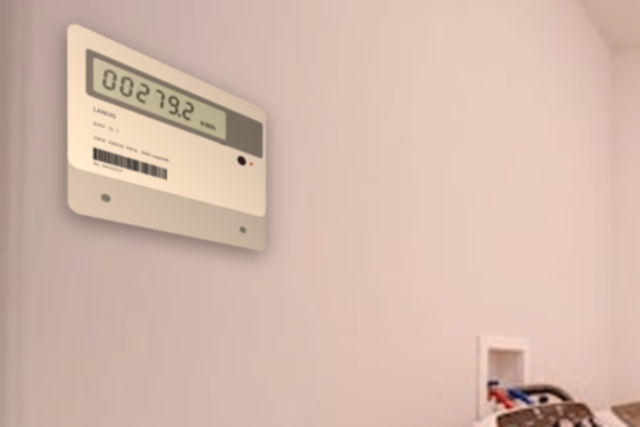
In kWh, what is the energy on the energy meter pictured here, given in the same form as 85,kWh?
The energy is 279.2,kWh
